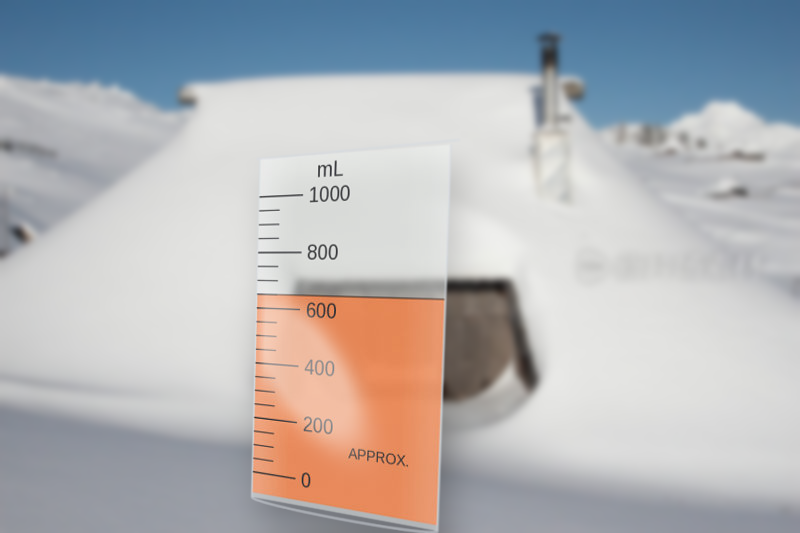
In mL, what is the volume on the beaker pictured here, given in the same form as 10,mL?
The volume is 650,mL
